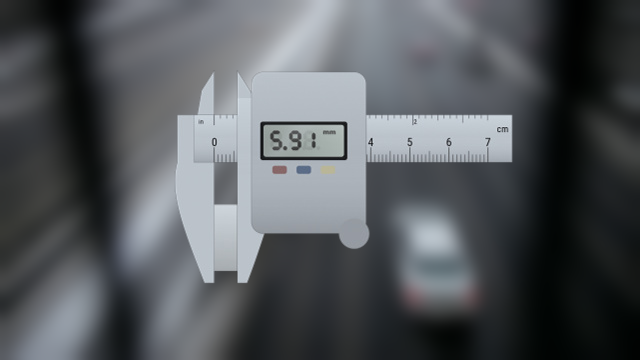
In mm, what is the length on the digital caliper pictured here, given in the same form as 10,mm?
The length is 5.91,mm
